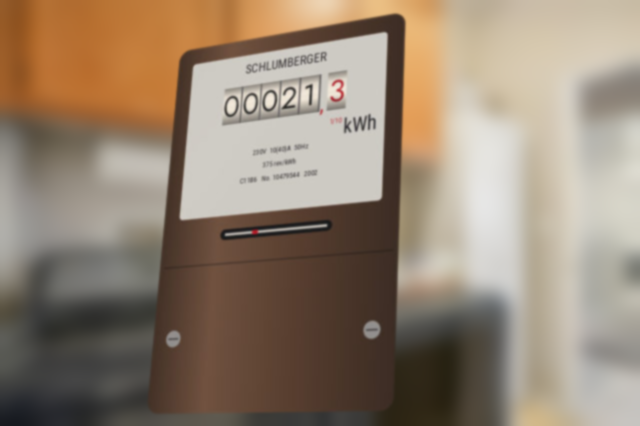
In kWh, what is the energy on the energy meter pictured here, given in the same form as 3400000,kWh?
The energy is 21.3,kWh
